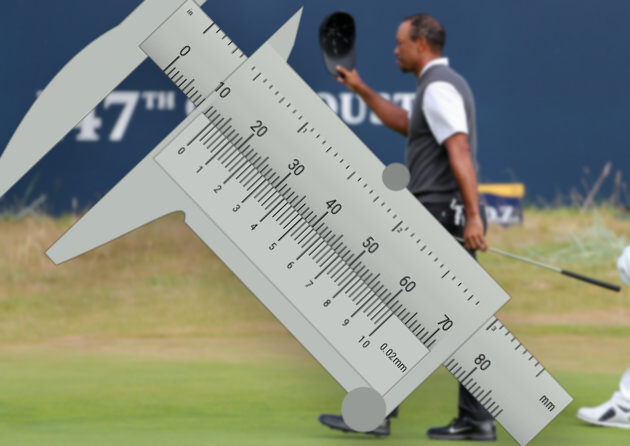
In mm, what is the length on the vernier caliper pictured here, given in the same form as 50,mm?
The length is 13.0,mm
